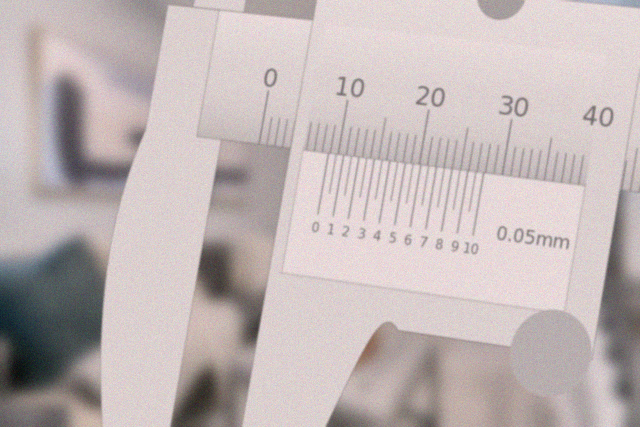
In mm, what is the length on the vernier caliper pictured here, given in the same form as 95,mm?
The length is 8.8,mm
